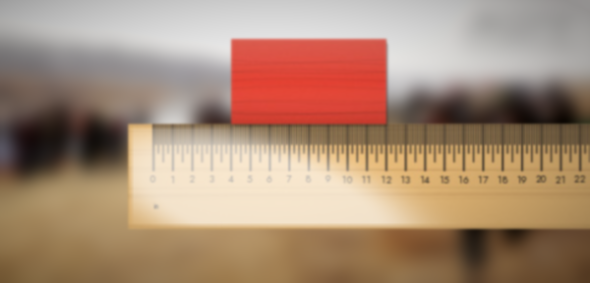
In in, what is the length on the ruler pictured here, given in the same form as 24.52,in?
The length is 8,in
